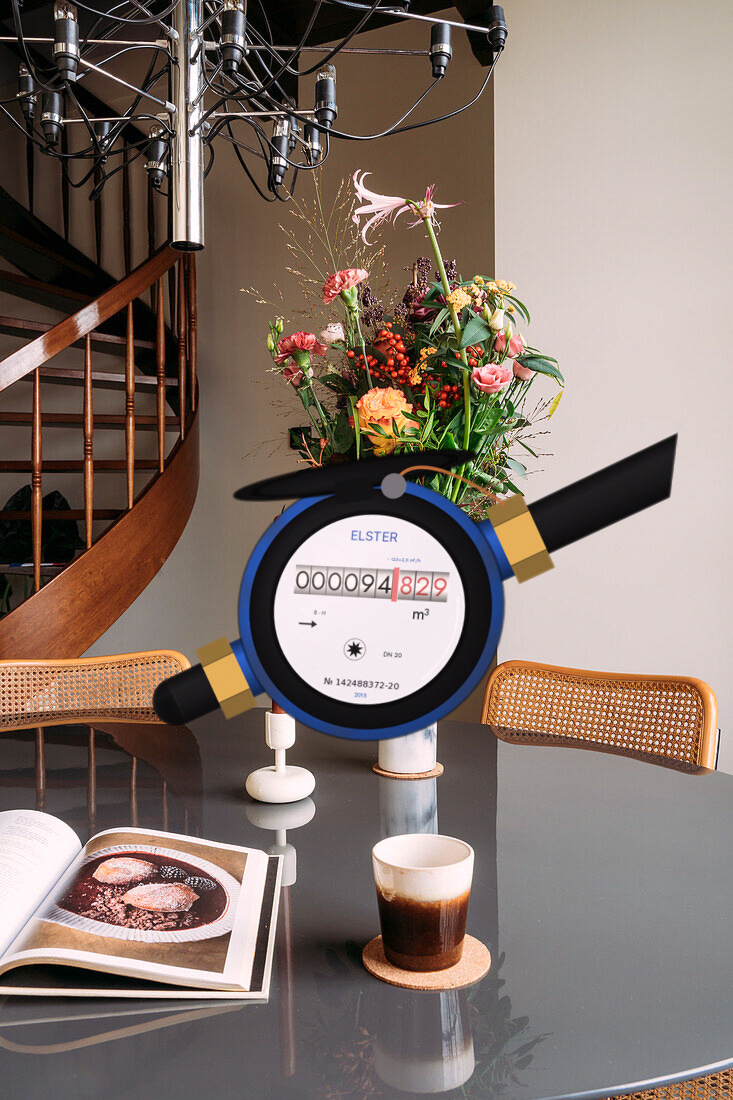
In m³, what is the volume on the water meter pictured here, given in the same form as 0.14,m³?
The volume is 94.829,m³
